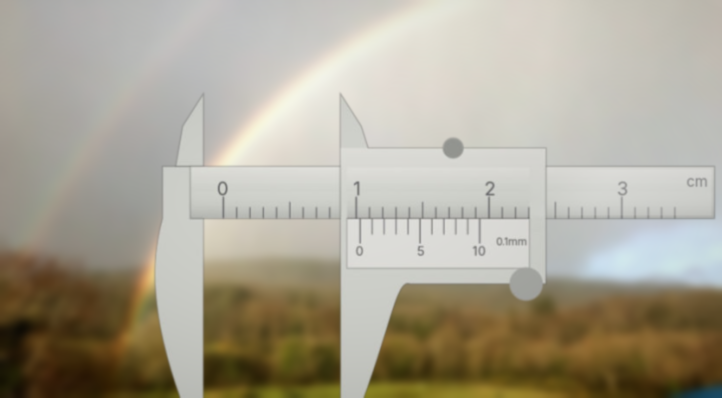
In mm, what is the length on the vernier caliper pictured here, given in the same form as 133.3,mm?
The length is 10.3,mm
